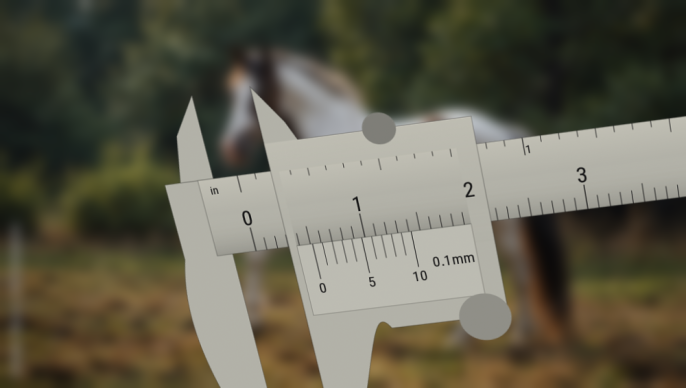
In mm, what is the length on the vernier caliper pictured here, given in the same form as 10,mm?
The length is 5.2,mm
